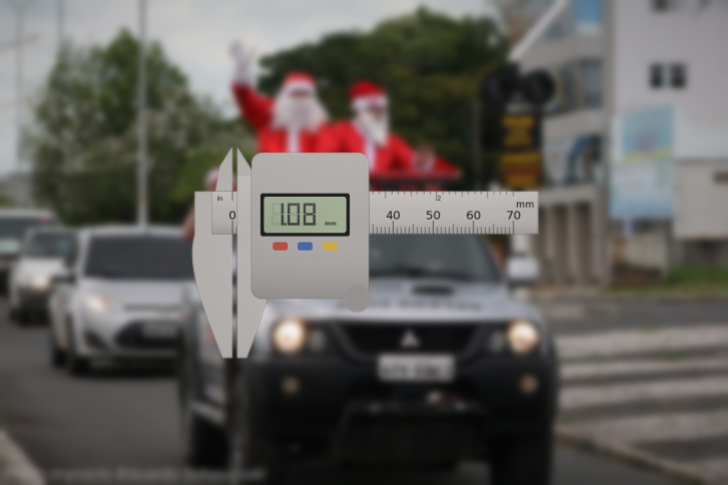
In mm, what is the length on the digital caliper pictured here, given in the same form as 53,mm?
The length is 1.08,mm
